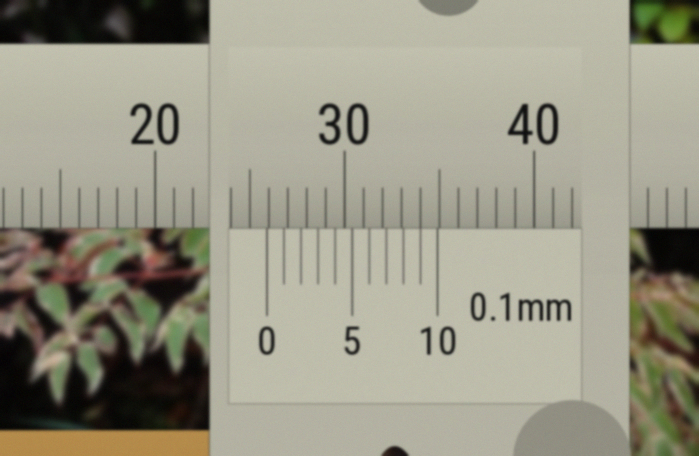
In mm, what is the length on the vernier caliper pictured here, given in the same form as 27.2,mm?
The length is 25.9,mm
